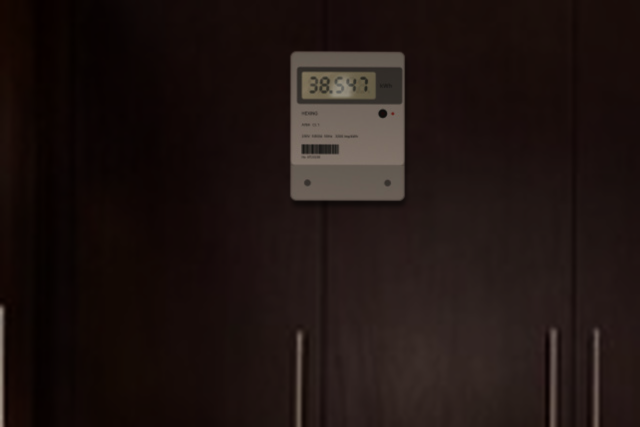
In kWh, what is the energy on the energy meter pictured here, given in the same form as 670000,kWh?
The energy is 38.547,kWh
